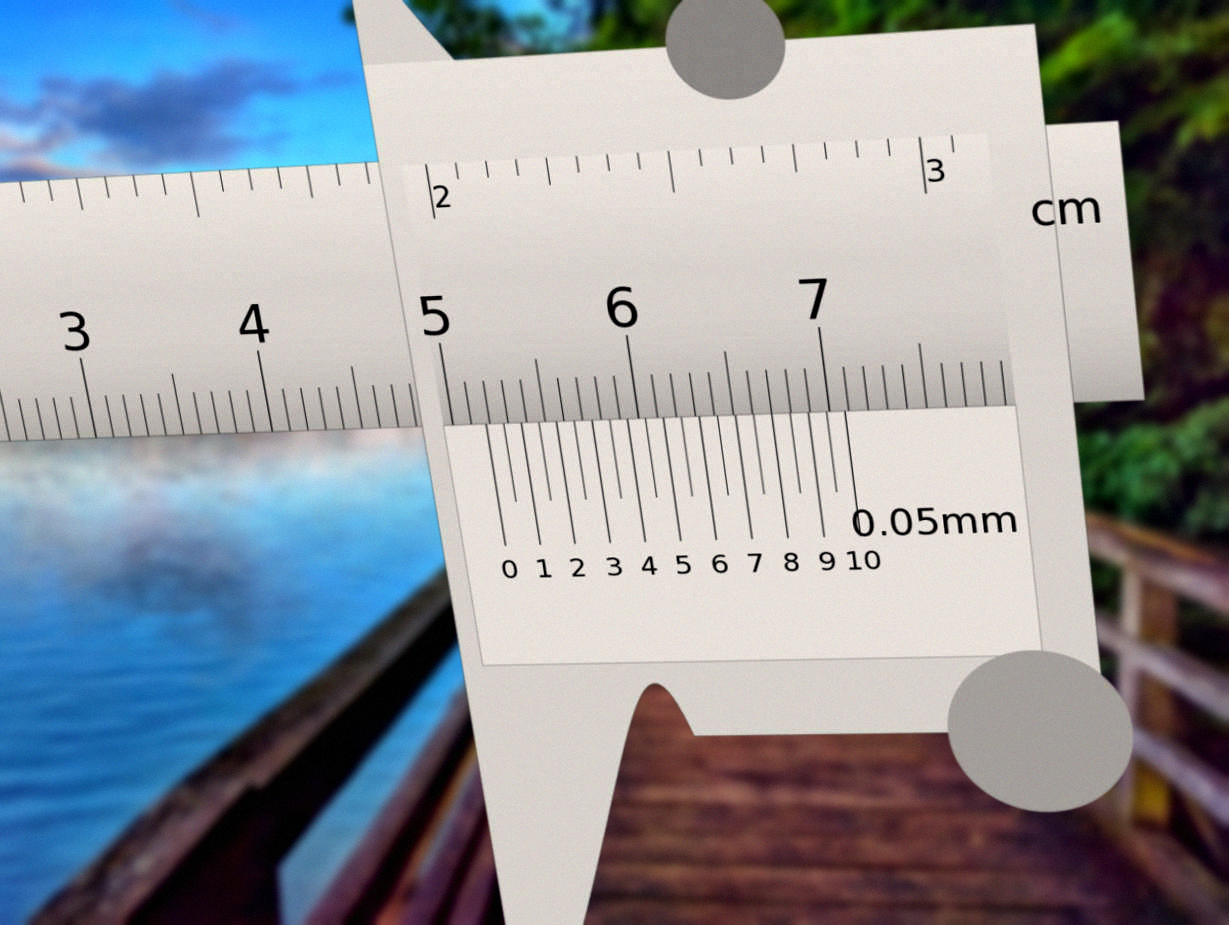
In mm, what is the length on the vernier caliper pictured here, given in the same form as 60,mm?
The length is 51.8,mm
